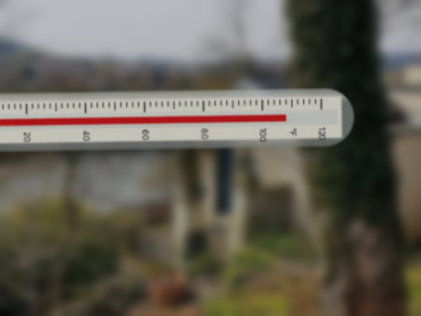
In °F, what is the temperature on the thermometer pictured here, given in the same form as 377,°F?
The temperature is 108,°F
